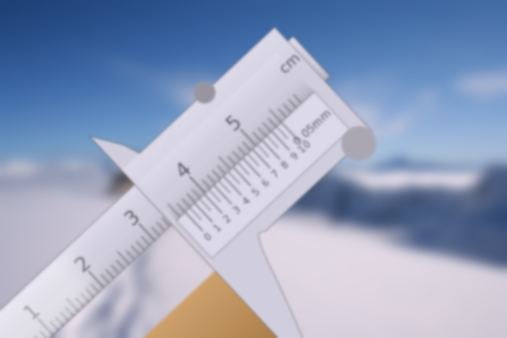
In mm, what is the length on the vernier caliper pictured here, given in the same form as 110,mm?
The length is 36.0,mm
